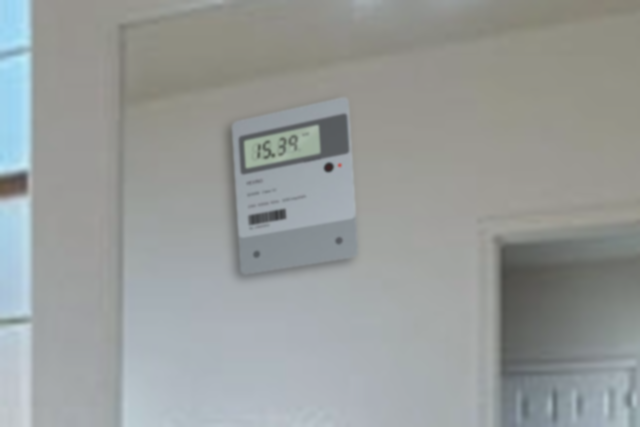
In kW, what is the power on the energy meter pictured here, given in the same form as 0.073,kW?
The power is 15.39,kW
